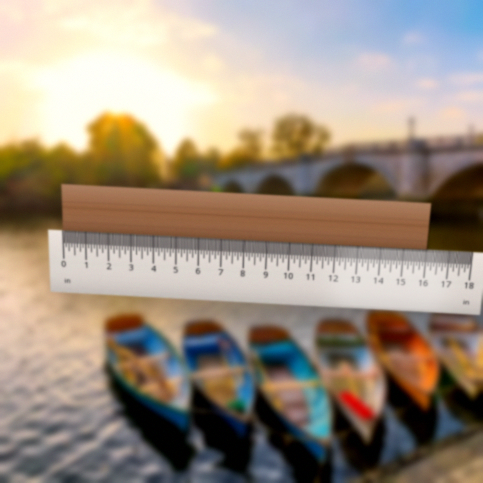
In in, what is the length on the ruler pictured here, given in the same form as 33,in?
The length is 16,in
